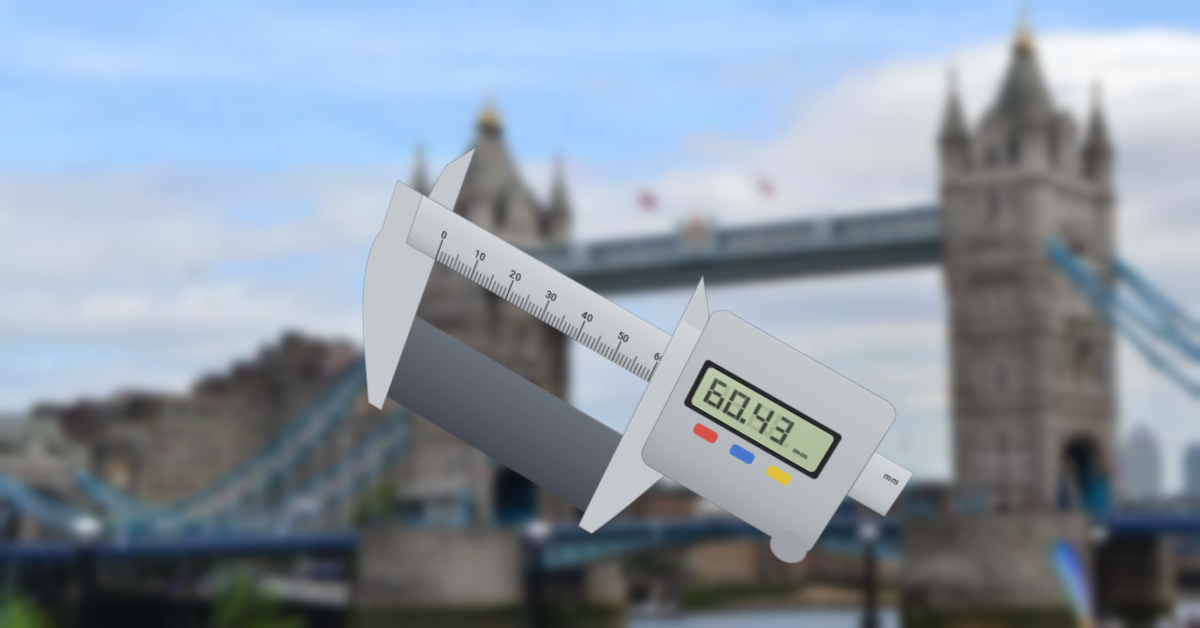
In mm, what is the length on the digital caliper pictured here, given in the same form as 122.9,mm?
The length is 60.43,mm
